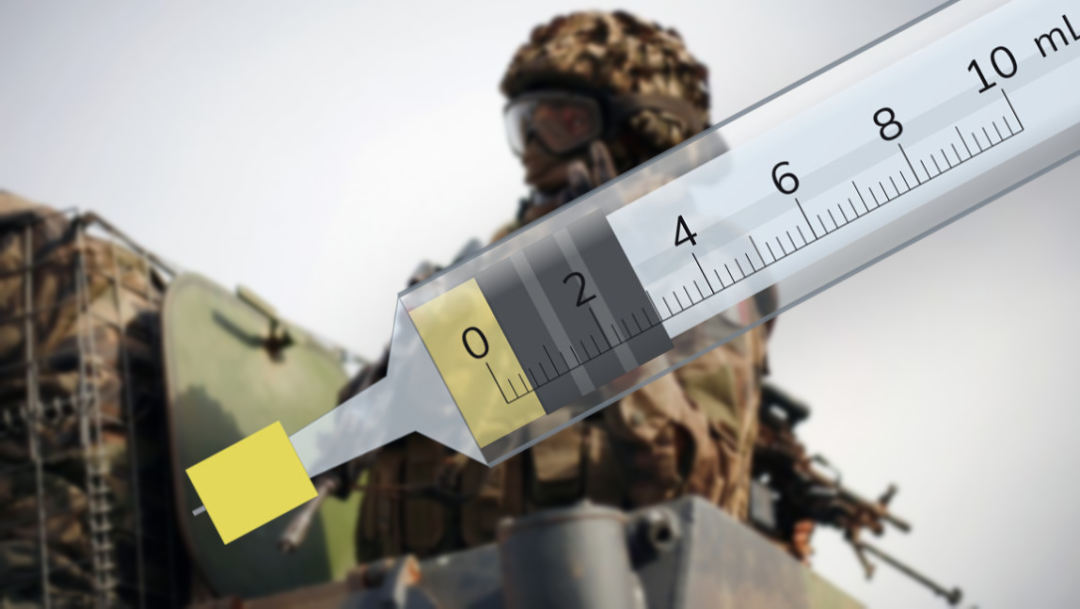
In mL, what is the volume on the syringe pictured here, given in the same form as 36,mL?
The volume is 0.5,mL
